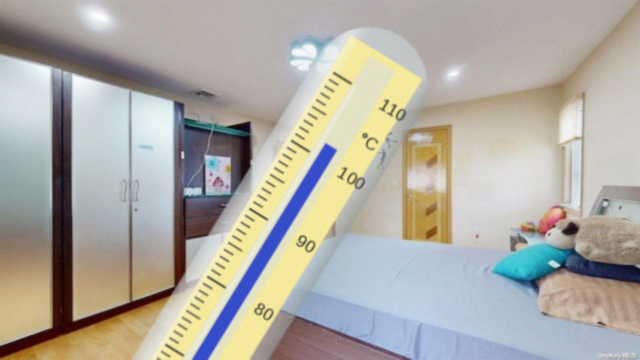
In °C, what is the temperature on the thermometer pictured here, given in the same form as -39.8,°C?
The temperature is 102,°C
